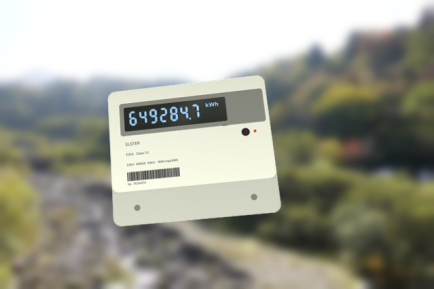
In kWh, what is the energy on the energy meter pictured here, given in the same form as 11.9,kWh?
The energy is 649284.7,kWh
